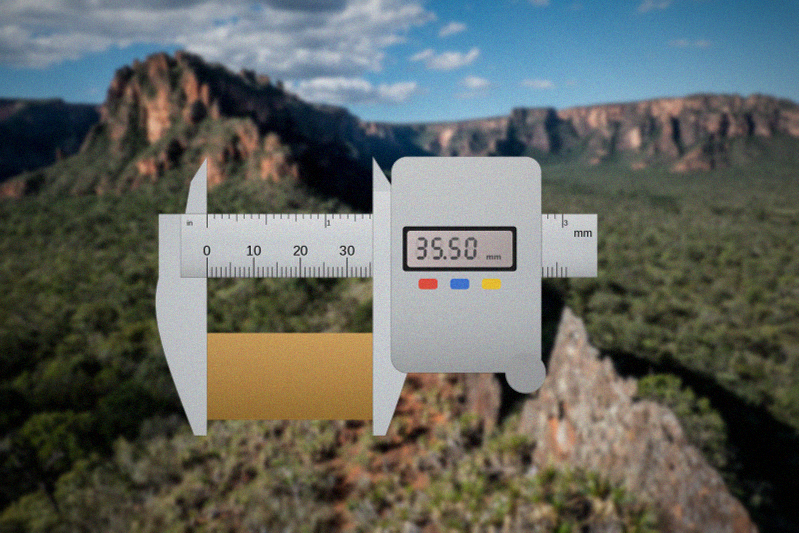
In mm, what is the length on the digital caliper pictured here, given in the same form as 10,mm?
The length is 35.50,mm
